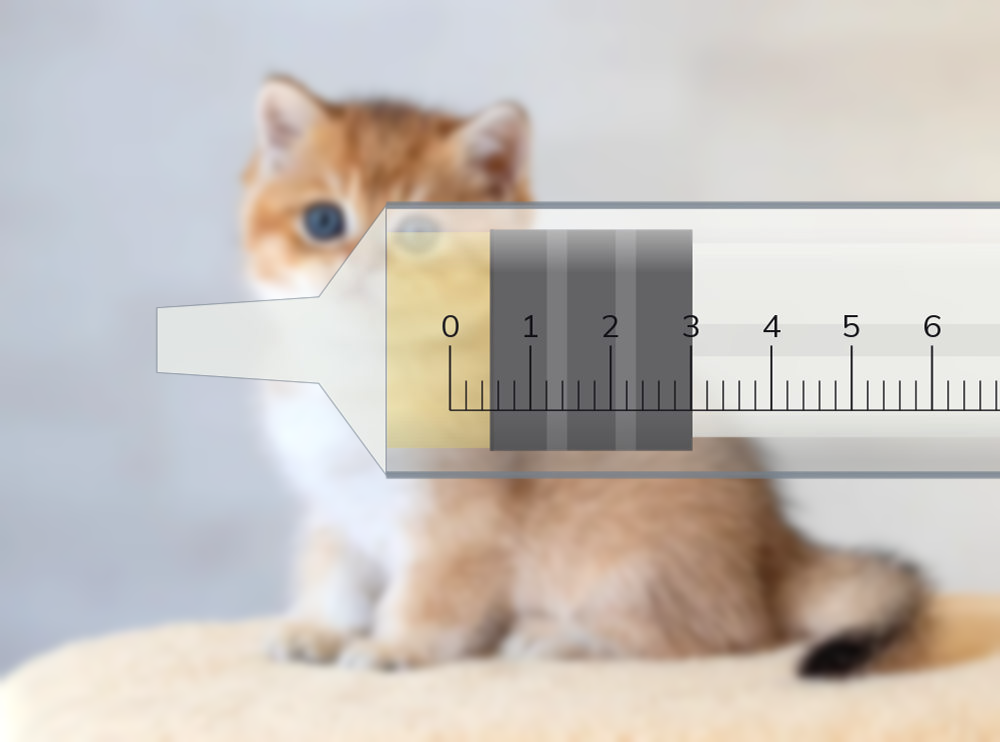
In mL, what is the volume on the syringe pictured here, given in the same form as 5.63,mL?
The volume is 0.5,mL
